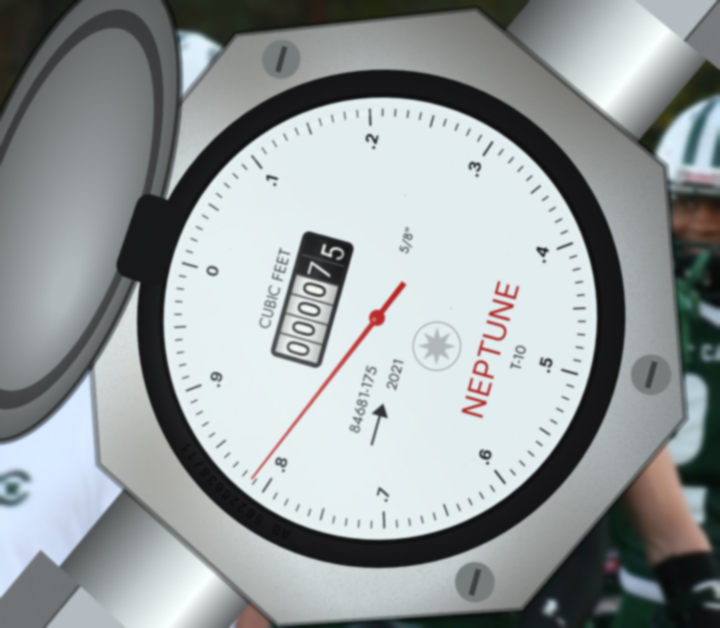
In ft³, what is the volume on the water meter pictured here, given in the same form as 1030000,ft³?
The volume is 74.81,ft³
